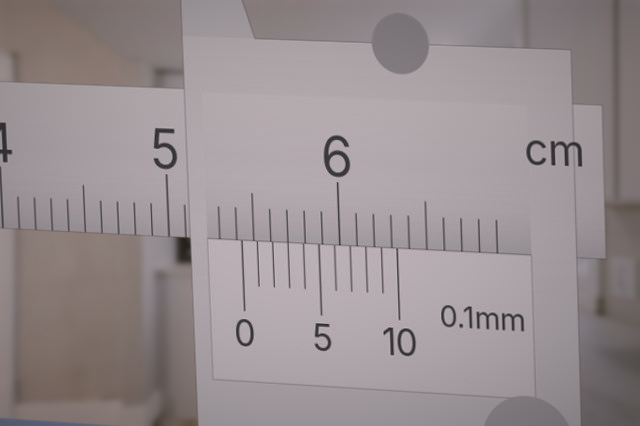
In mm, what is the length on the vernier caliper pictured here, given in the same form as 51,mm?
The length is 54.3,mm
